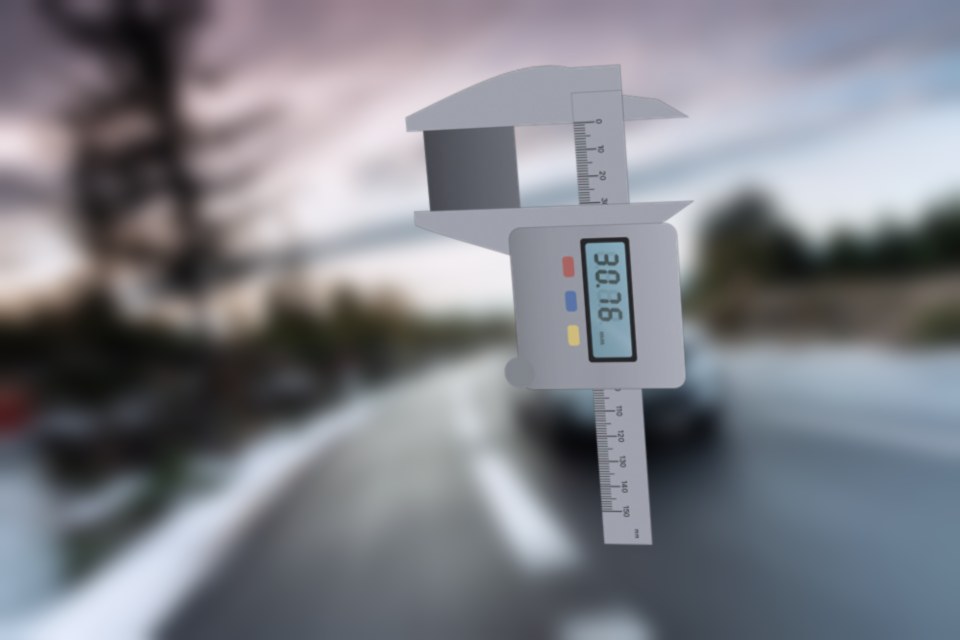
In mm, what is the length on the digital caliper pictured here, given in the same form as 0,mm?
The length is 30.76,mm
